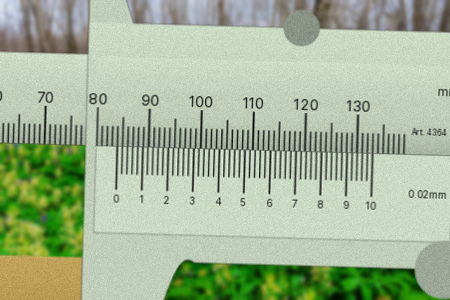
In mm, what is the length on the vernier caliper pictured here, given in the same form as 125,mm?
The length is 84.0,mm
